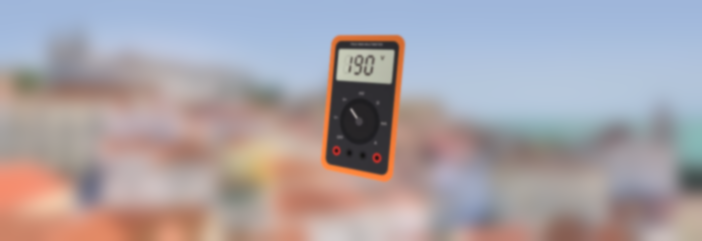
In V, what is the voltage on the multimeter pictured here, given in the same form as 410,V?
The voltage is 190,V
